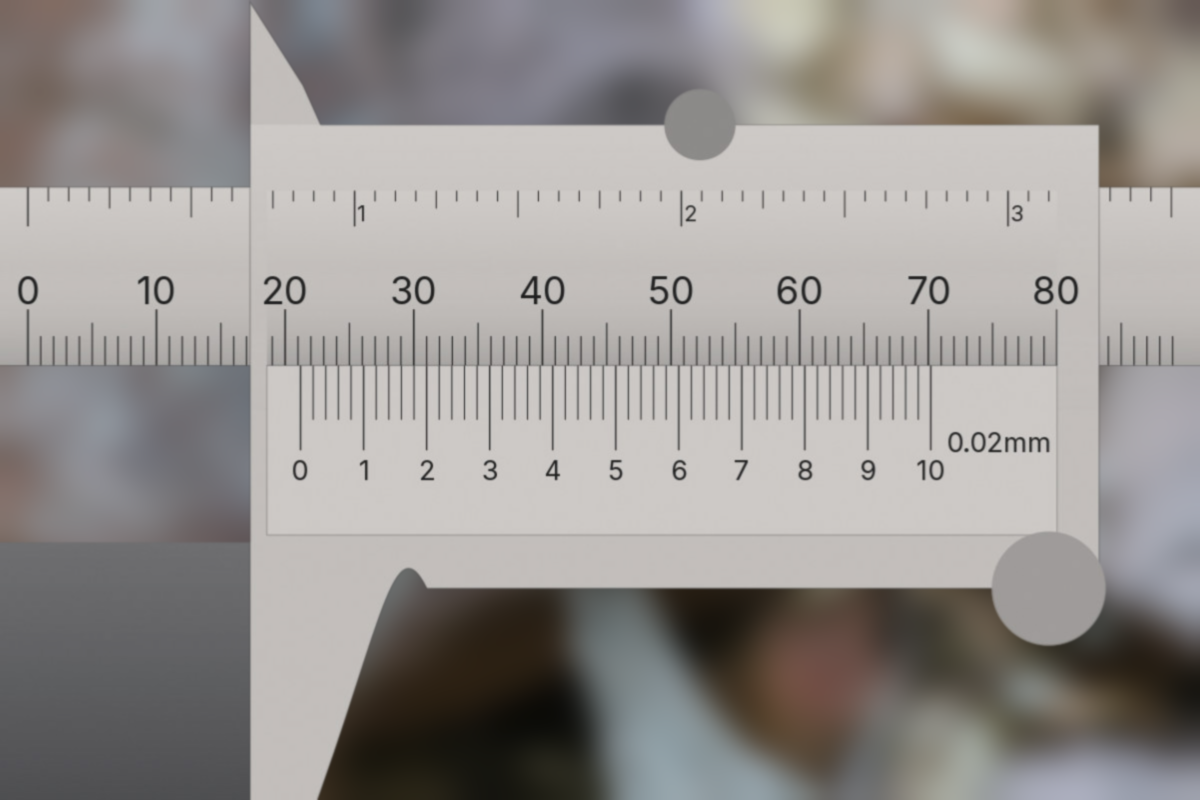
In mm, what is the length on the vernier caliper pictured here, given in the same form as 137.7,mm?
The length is 21.2,mm
